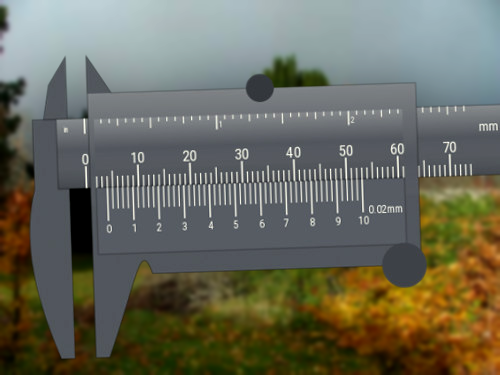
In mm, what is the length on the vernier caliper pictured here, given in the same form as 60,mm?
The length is 4.0,mm
